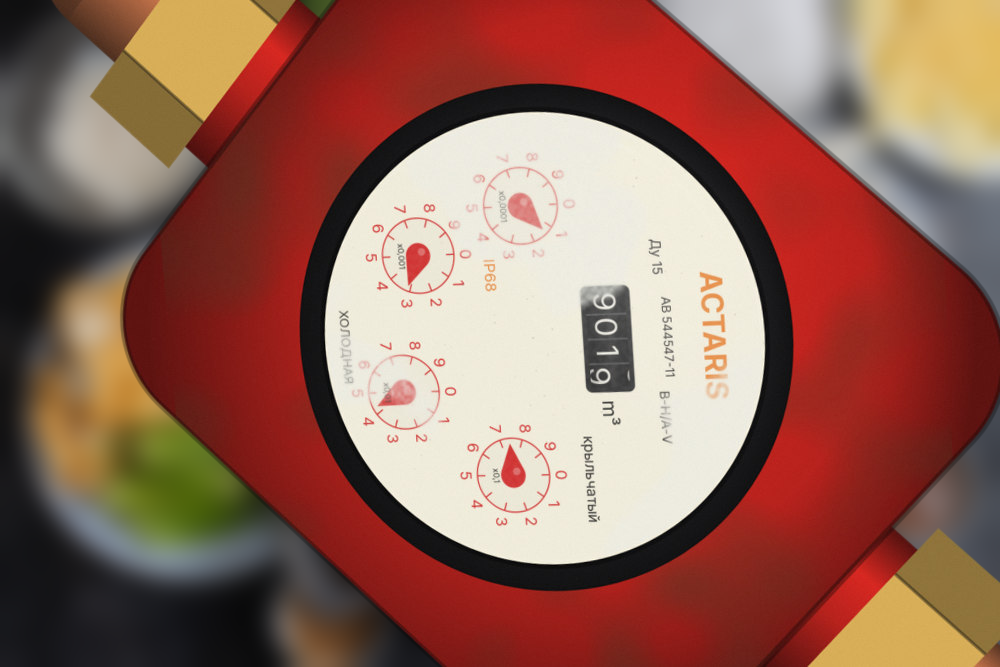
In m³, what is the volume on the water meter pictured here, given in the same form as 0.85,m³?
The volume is 9018.7431,m³
